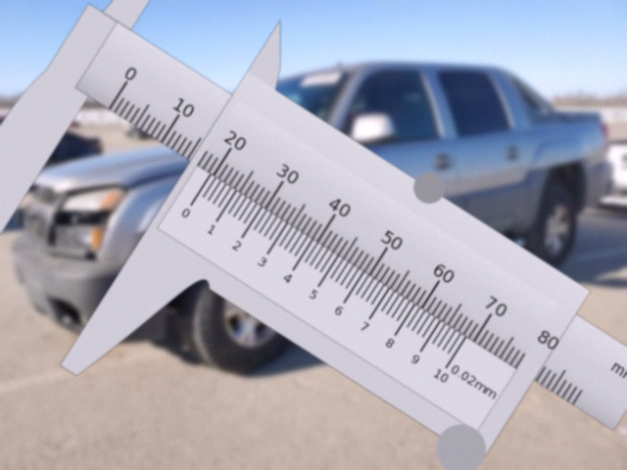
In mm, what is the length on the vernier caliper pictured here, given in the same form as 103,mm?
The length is 19.5,mm
